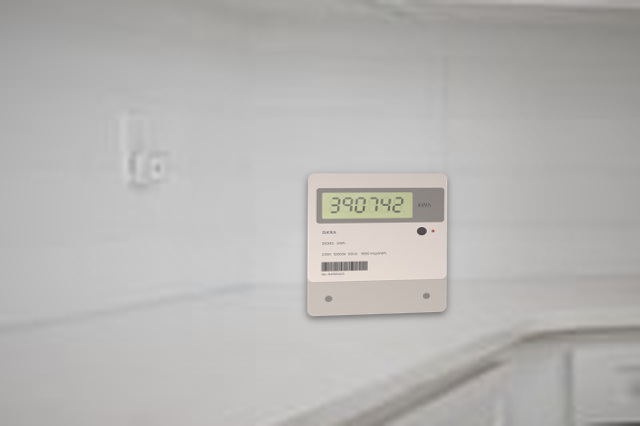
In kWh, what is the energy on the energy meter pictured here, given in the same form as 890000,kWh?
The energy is 390742,kWh
